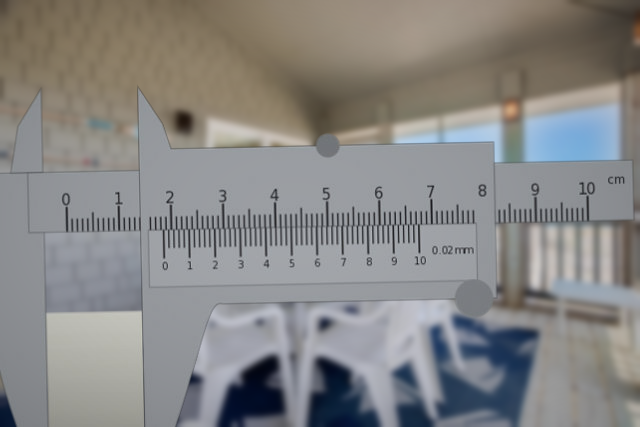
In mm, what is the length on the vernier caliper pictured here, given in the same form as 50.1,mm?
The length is 18.5,mm
